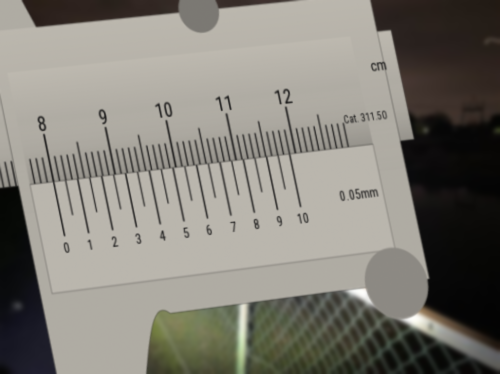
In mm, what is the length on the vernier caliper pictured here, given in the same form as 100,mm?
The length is 80.0,mm
